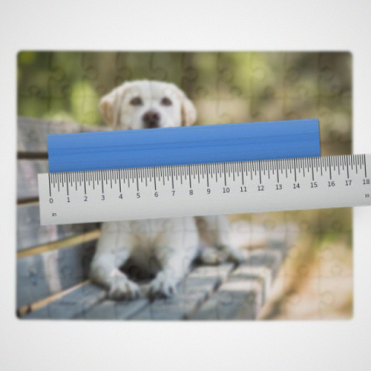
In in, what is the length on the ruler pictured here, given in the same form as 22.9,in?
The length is 15.5,in
